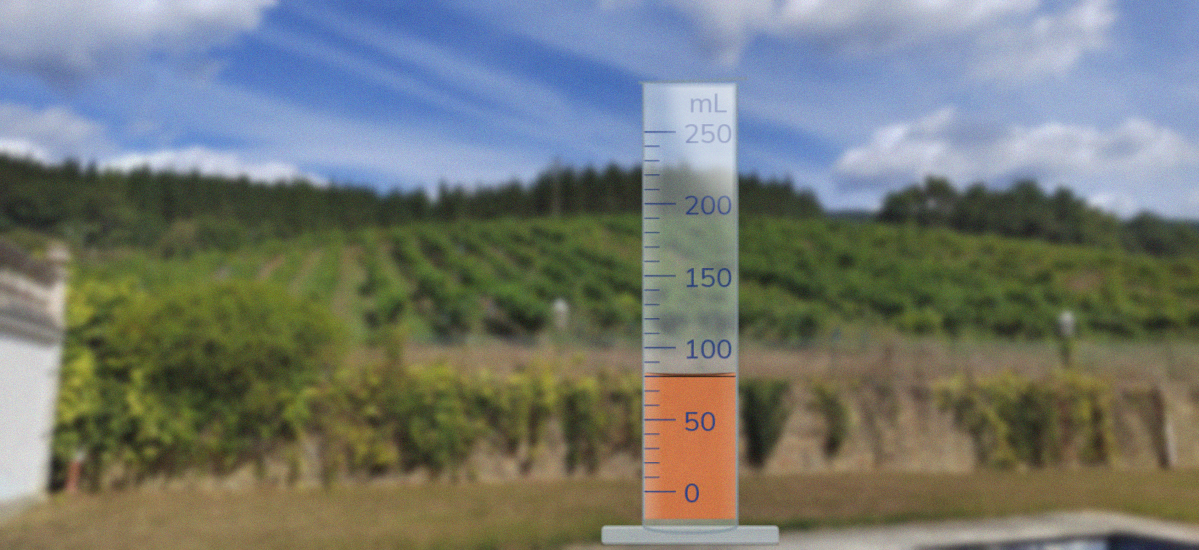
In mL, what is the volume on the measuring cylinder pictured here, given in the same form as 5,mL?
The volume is 80,mL
